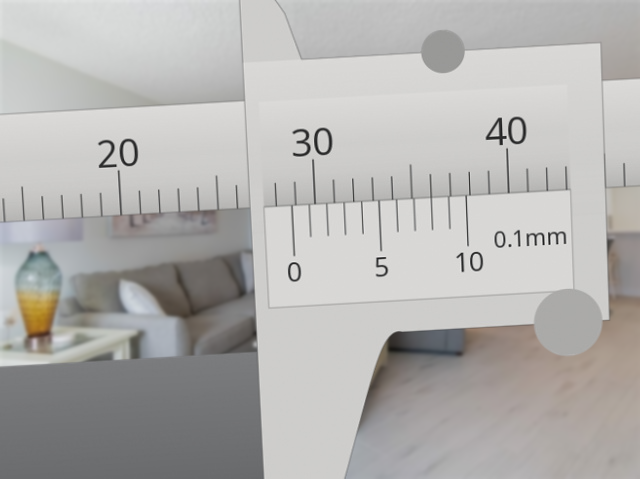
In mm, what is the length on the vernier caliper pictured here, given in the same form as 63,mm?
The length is 28.8,mm
